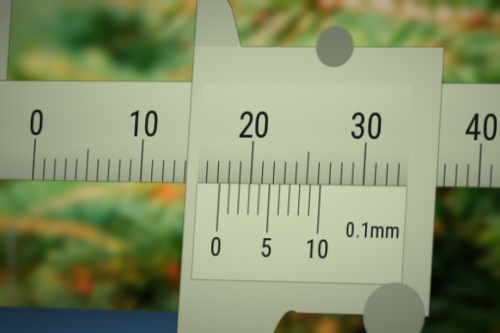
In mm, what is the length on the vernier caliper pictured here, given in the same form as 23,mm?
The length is 17.2,mm
